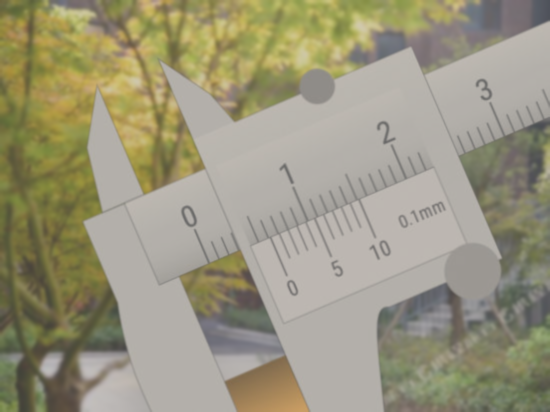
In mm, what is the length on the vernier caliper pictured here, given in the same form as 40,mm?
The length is 6.2,mm
